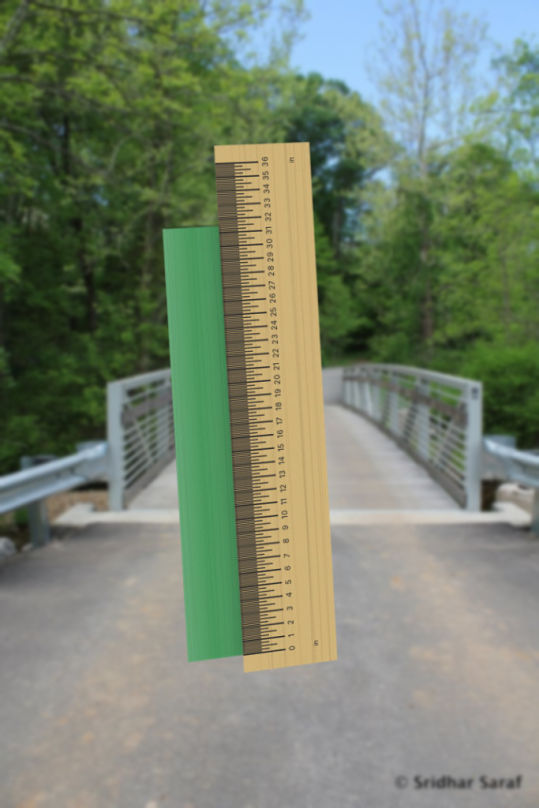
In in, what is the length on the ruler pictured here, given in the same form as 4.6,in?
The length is 31.5,in
